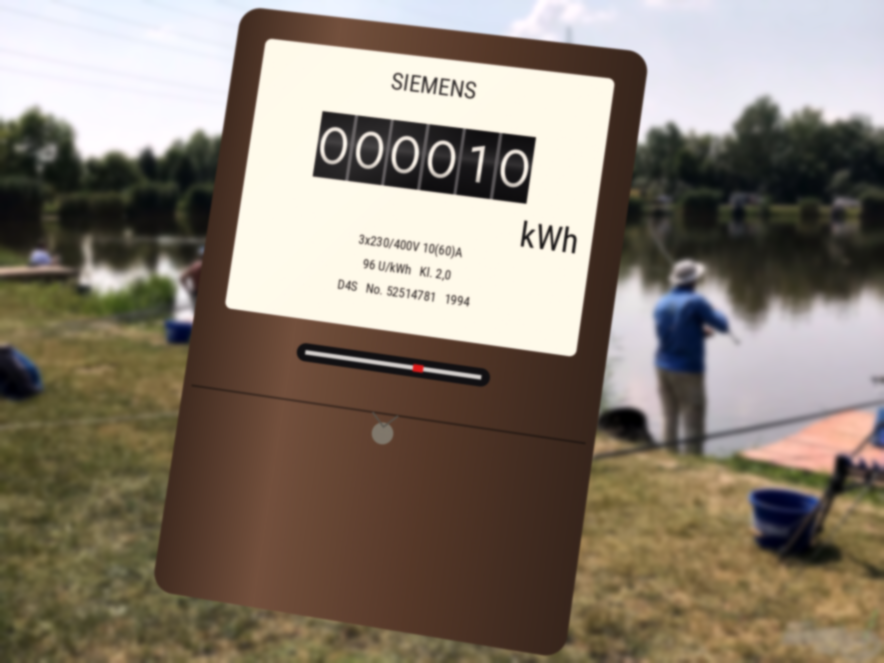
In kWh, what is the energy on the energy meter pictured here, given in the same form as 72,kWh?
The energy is 10,kWh
